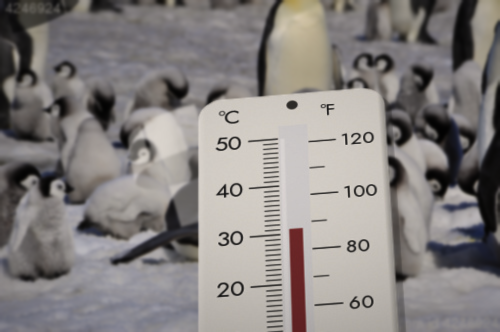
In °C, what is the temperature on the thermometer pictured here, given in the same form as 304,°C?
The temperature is 31,°C
